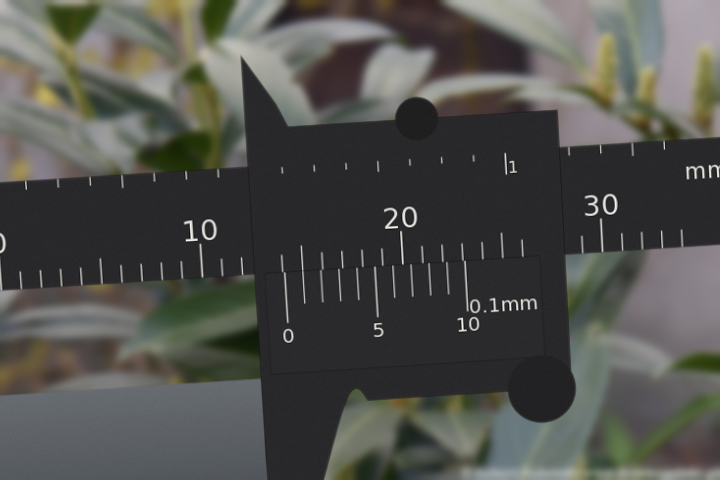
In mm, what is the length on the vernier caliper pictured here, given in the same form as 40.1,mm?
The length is 14.1,mm
